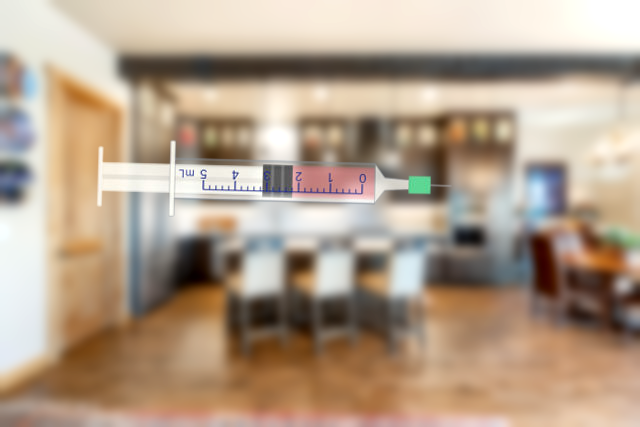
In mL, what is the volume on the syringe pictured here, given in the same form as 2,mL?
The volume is 2.2,mL
